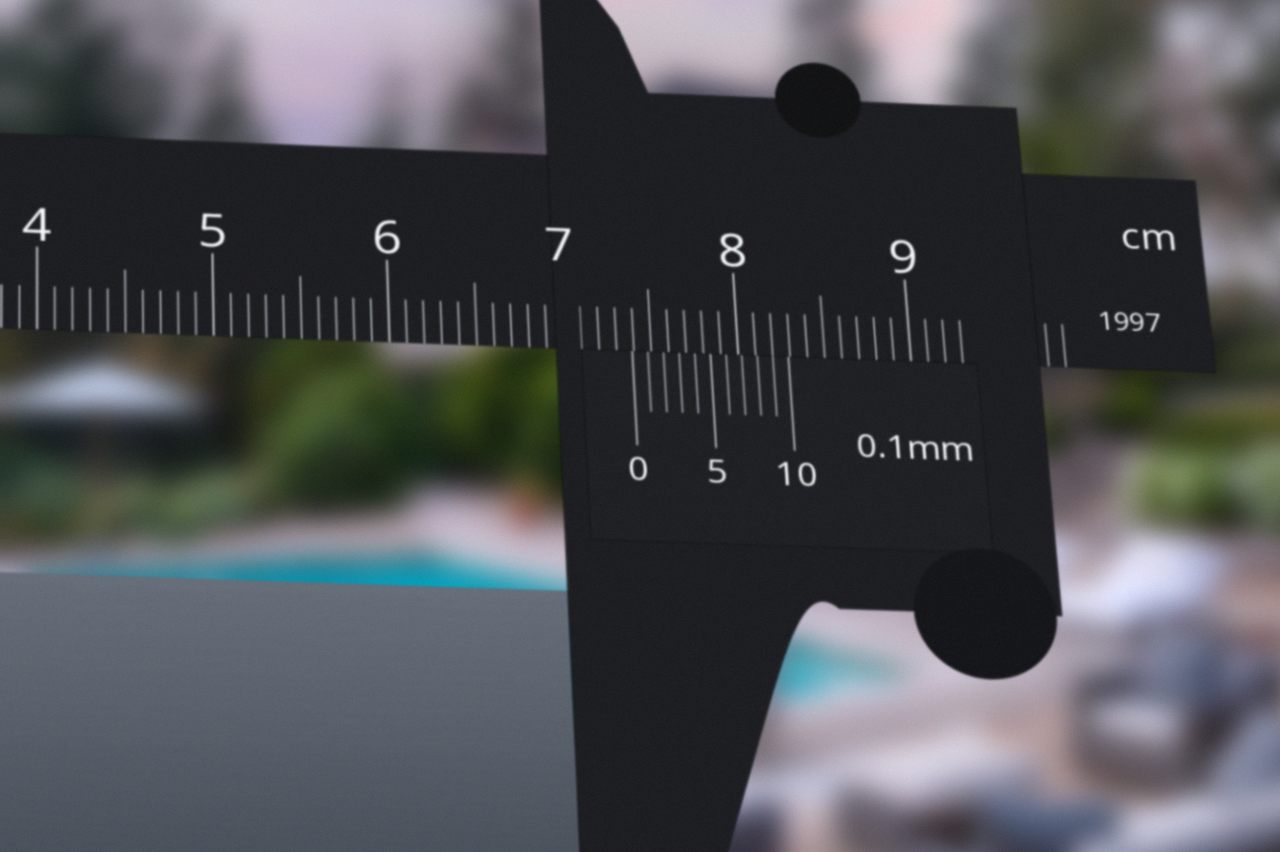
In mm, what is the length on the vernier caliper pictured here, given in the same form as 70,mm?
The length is 73.9,mm
